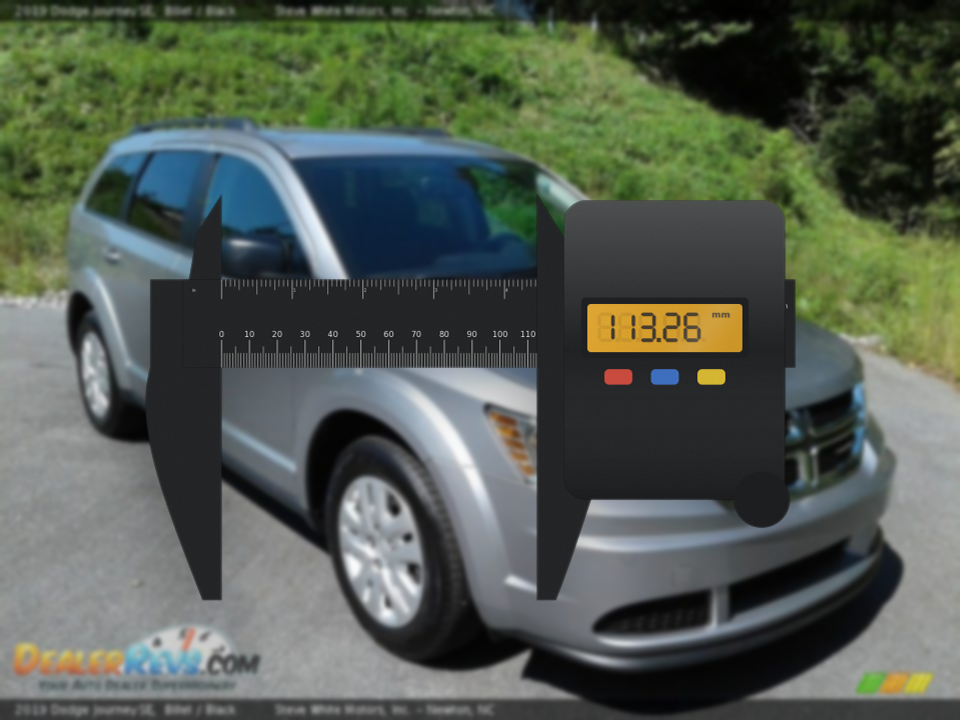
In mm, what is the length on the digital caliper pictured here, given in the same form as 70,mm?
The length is 113.26,mm
